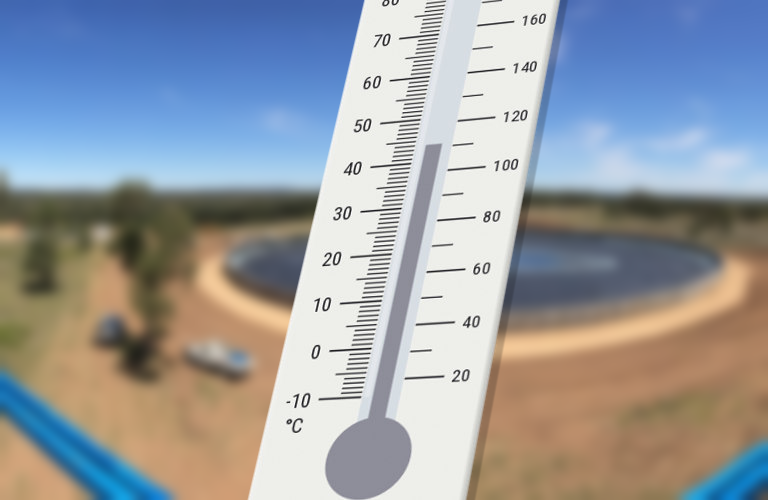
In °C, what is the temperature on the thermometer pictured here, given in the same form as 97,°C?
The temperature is 44,°C
